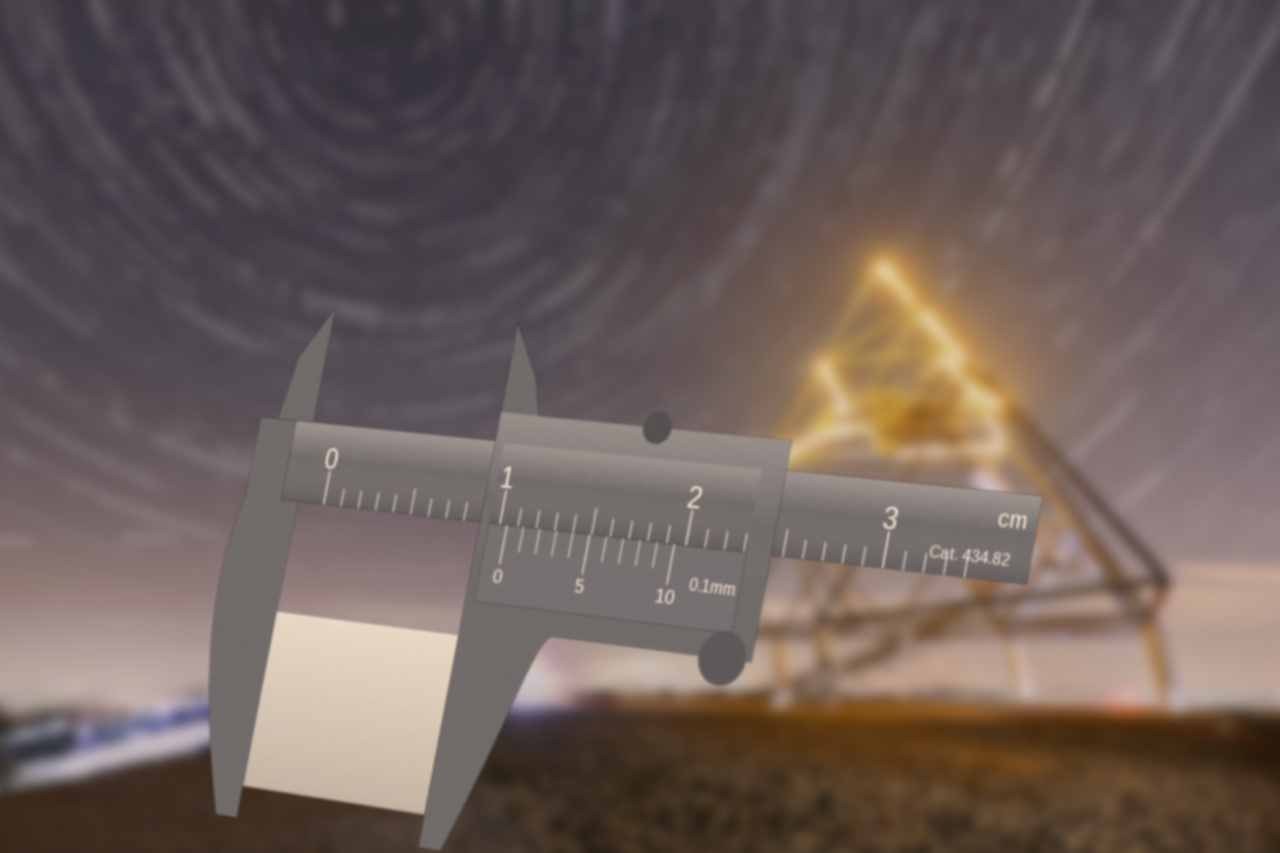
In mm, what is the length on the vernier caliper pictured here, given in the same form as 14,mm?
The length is 10.4,mm
